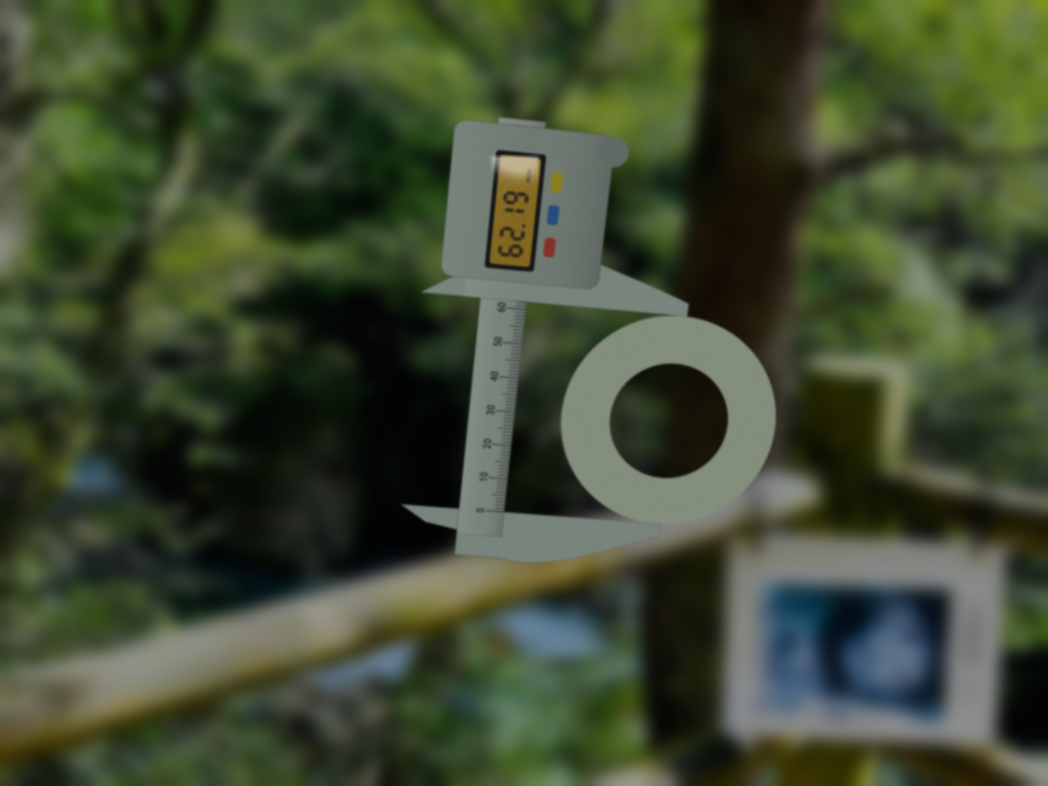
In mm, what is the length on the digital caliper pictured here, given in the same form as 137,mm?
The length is 62.19,mm
